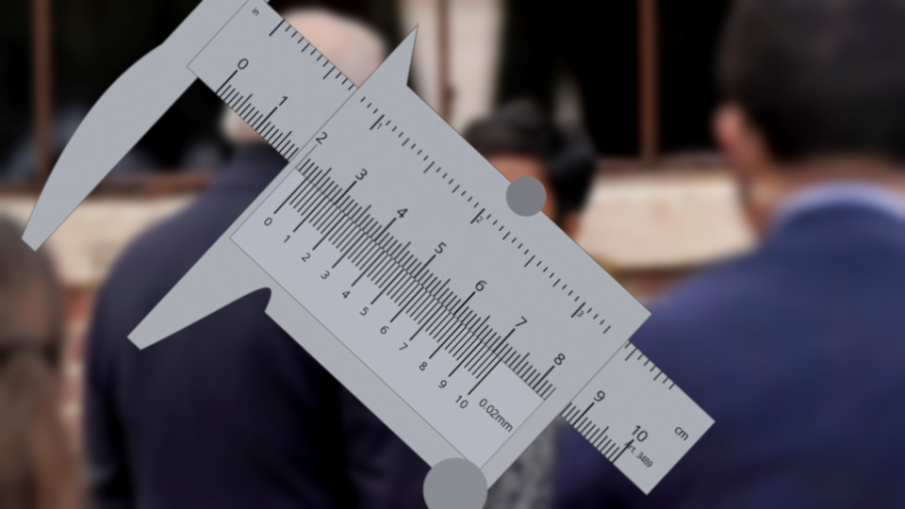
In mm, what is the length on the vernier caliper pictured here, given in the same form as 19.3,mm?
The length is 23.0,mm
